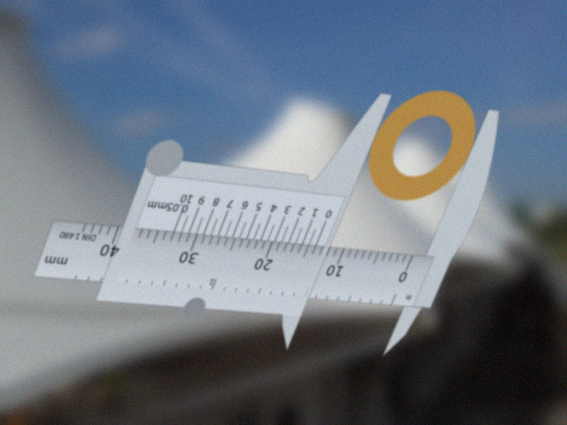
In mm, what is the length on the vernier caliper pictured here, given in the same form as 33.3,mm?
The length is 14.0,mm
